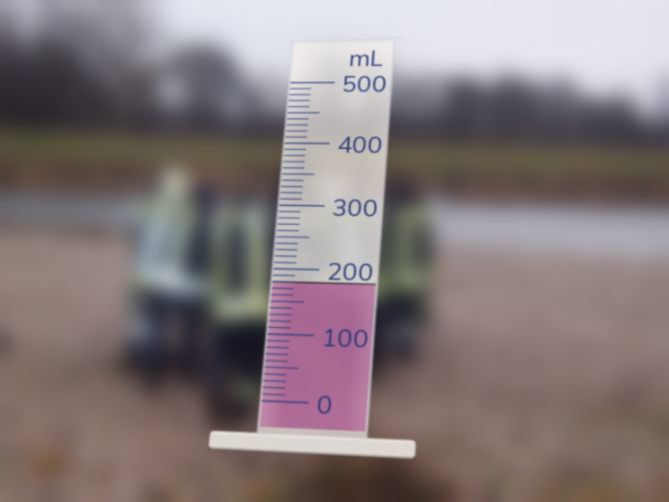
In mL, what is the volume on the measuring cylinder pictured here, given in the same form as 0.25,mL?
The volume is 180,mL
